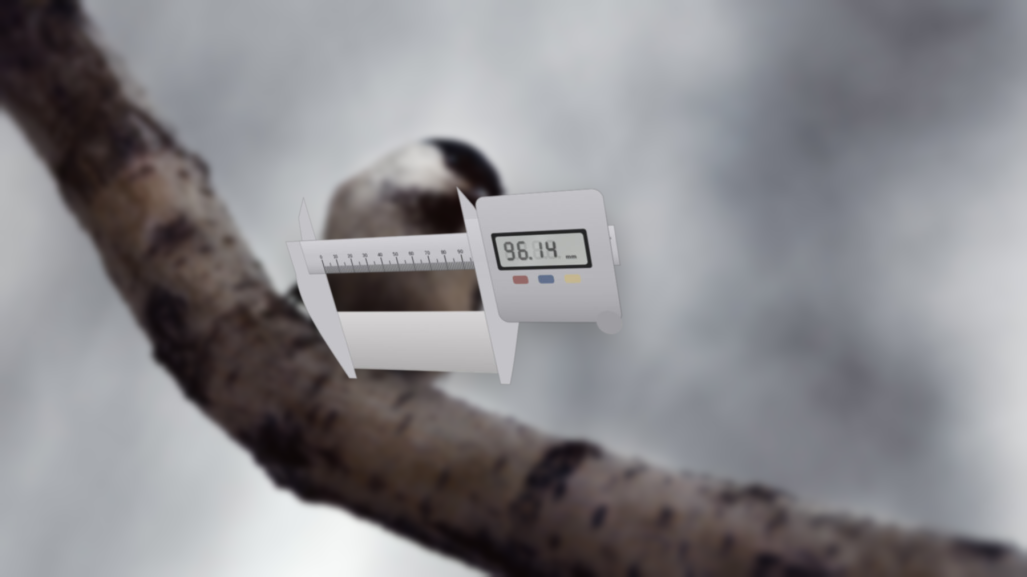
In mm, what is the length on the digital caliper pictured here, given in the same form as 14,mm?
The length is 96.14,mm
